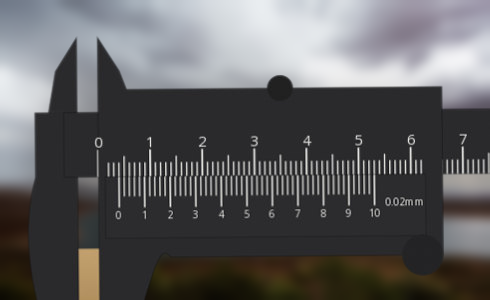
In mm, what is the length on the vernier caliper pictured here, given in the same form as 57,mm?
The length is 4.0,mm
